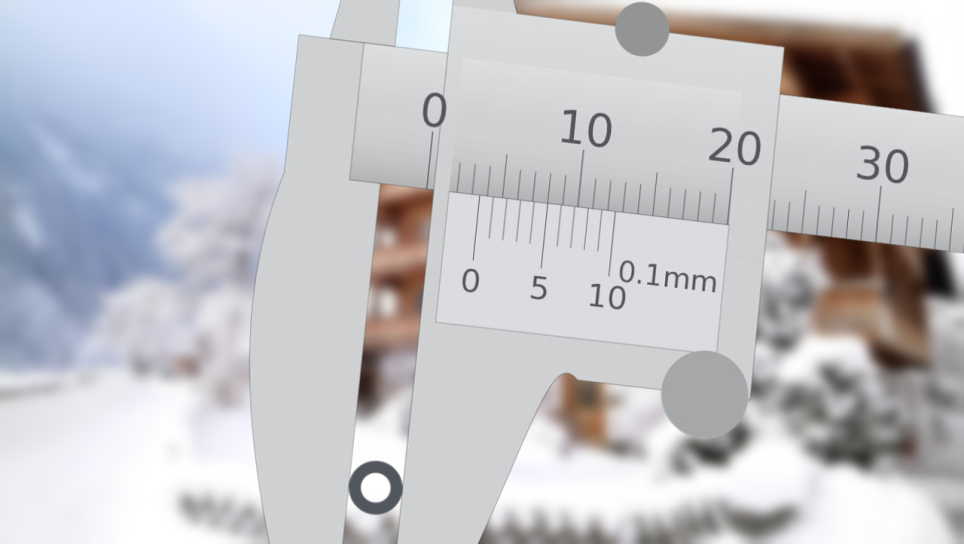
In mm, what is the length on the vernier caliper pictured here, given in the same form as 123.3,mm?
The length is 3.5,mm
